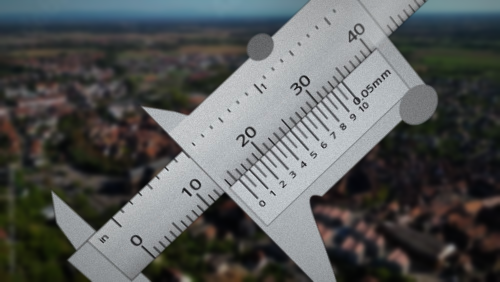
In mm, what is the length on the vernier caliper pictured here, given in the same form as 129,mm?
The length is 15.4,mm
